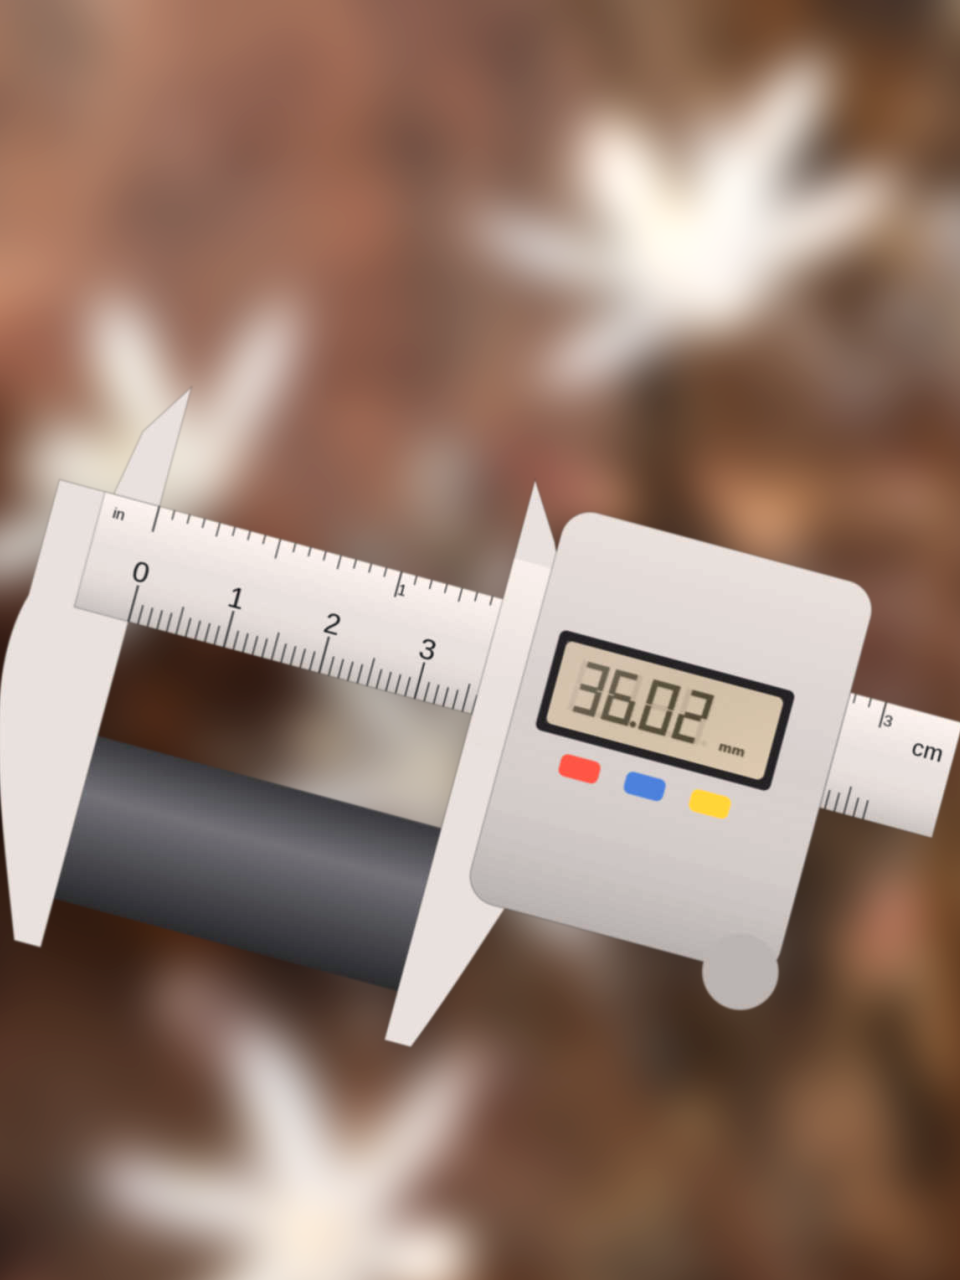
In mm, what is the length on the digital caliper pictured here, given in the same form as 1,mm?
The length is 36.02,mm
